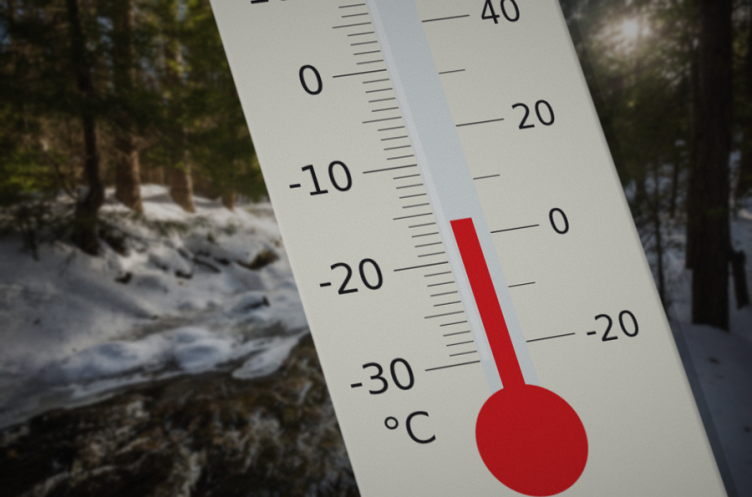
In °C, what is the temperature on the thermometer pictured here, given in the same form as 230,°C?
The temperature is -16,°C
